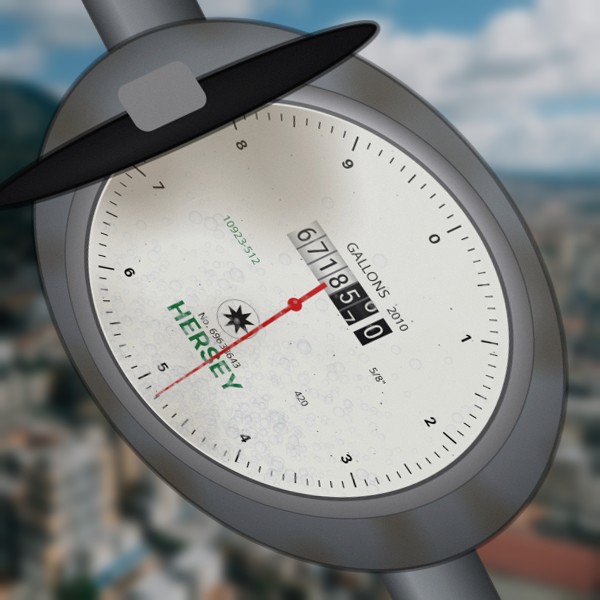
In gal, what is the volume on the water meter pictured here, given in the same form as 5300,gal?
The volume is 6718564.8,gal
